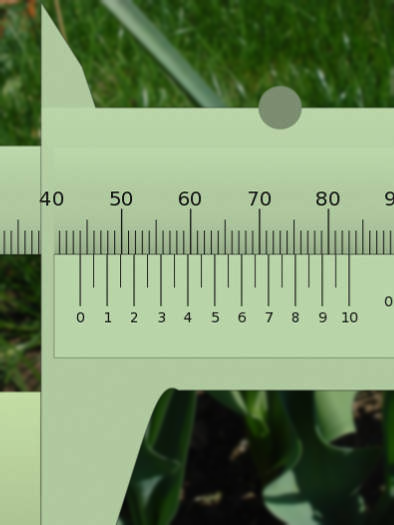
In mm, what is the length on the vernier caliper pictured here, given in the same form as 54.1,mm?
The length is 44.0,mm
